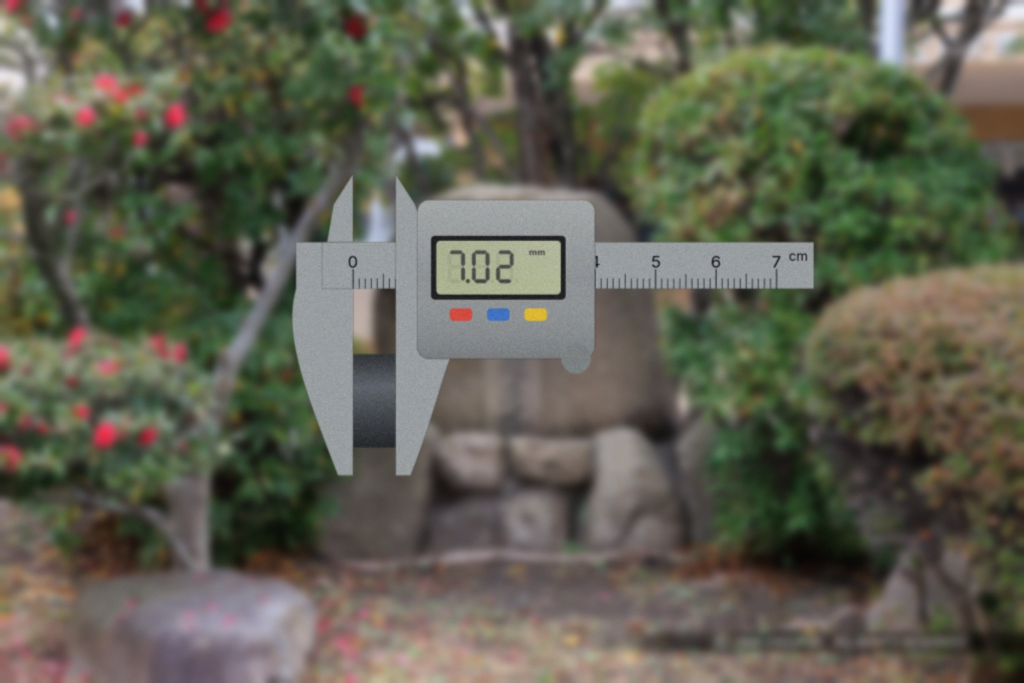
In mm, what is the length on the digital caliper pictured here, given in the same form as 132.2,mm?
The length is 7.02,mm
